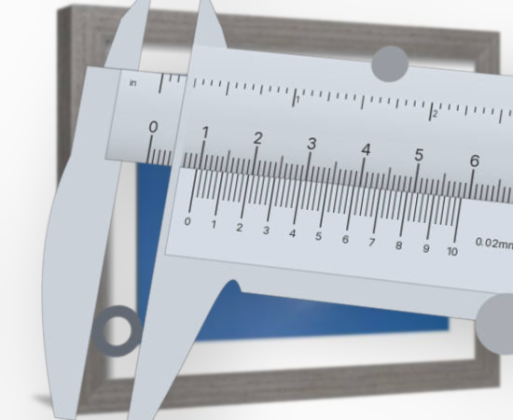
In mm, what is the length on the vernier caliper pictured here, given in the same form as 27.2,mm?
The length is 9.5,mm
